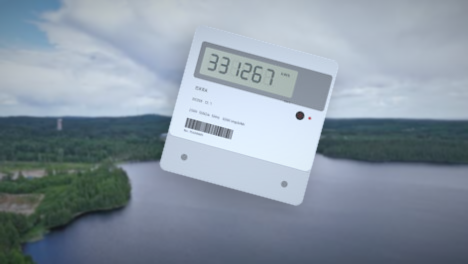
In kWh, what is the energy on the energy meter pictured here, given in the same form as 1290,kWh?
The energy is 331267,kWh
